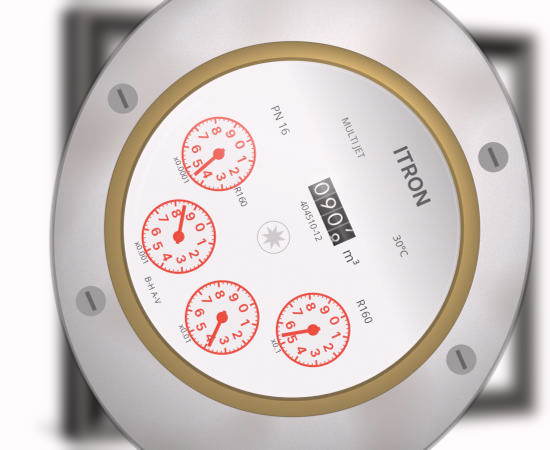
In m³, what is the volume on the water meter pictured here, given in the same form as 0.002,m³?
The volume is 907.5384,m³
